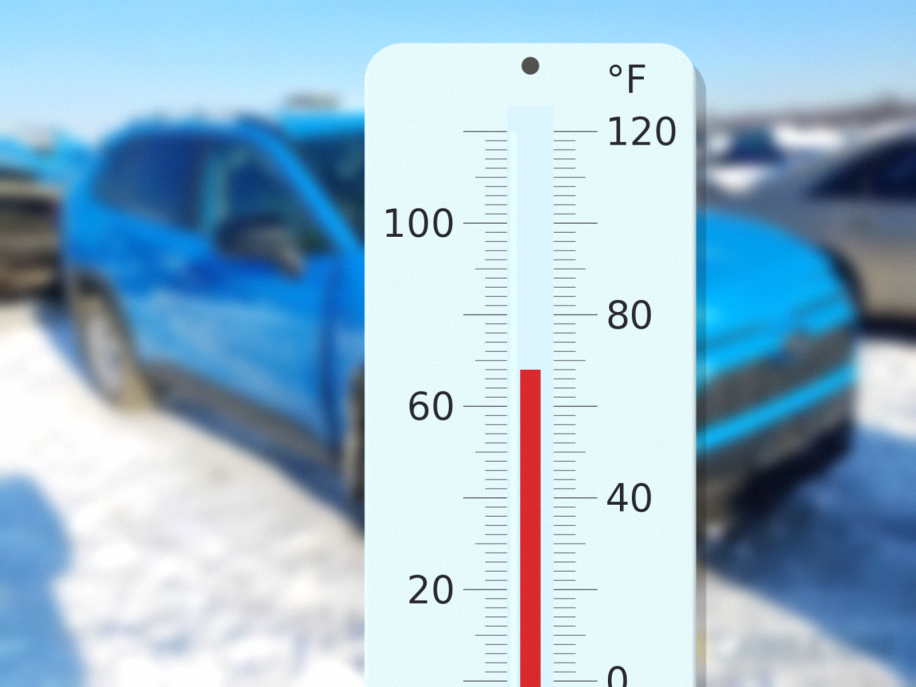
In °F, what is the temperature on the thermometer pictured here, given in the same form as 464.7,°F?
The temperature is 68,°F
